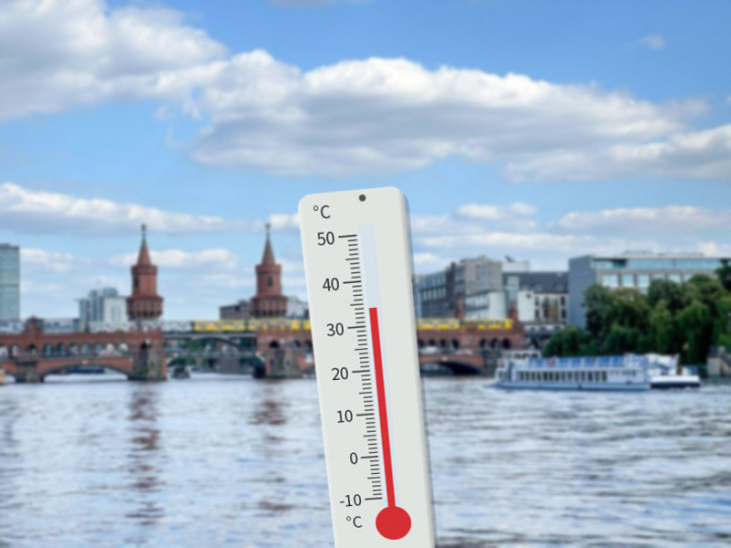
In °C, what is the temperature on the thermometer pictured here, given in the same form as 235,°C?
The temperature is 34,°C
